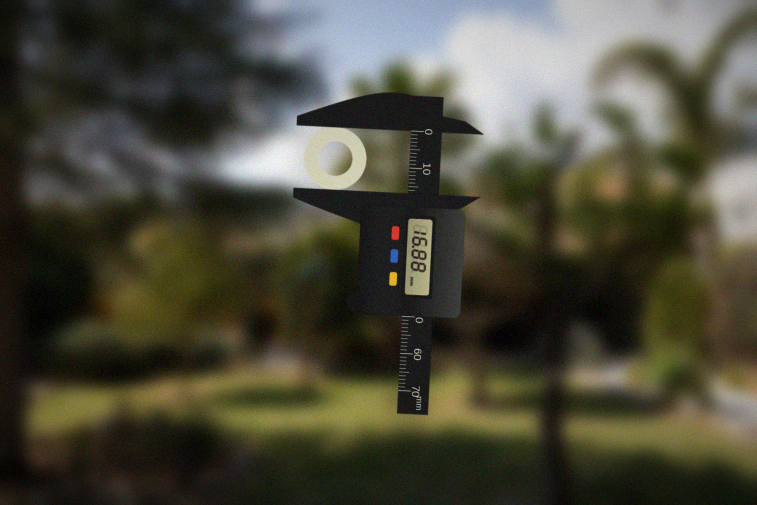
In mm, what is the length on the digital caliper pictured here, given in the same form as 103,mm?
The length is 16.88,mm
